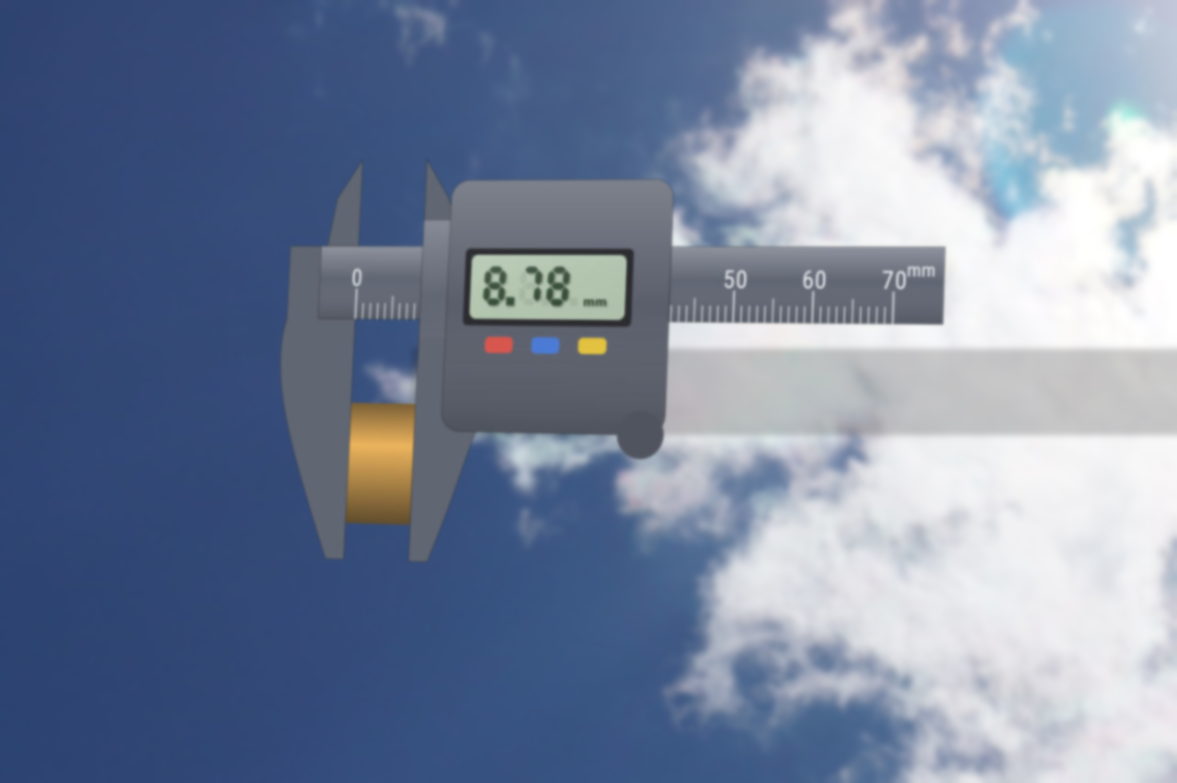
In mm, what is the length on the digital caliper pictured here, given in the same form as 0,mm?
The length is 8.78,mm
